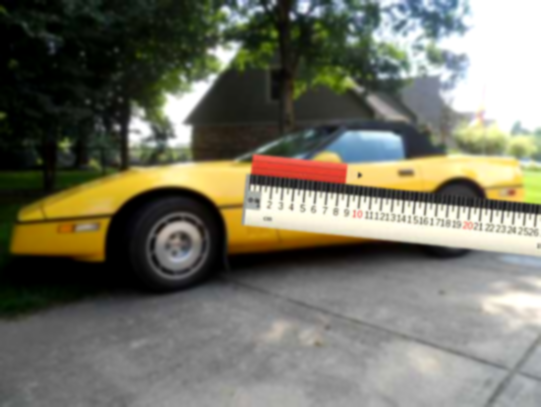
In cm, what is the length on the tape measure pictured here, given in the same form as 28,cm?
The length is 10,cm
